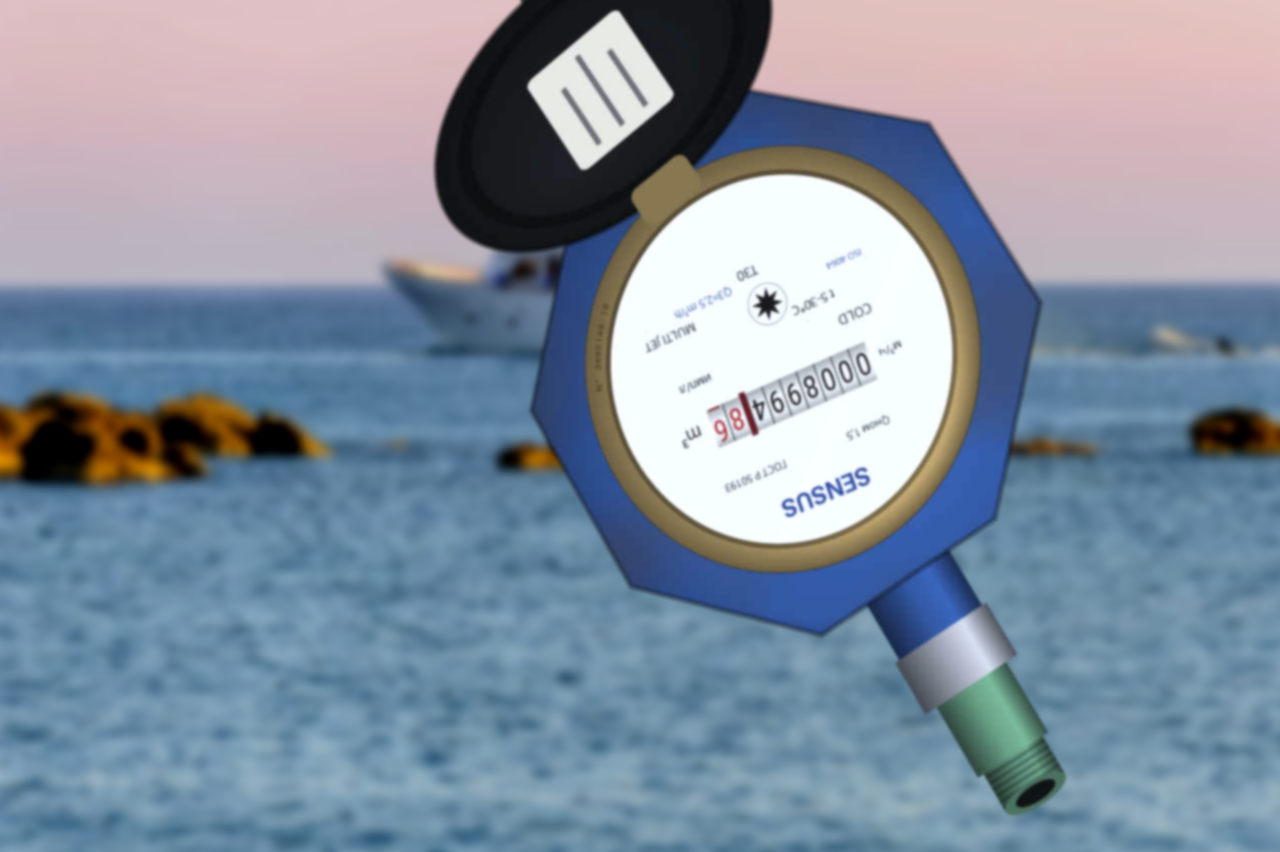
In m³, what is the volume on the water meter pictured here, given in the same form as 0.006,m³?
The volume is 8994.86,m³
